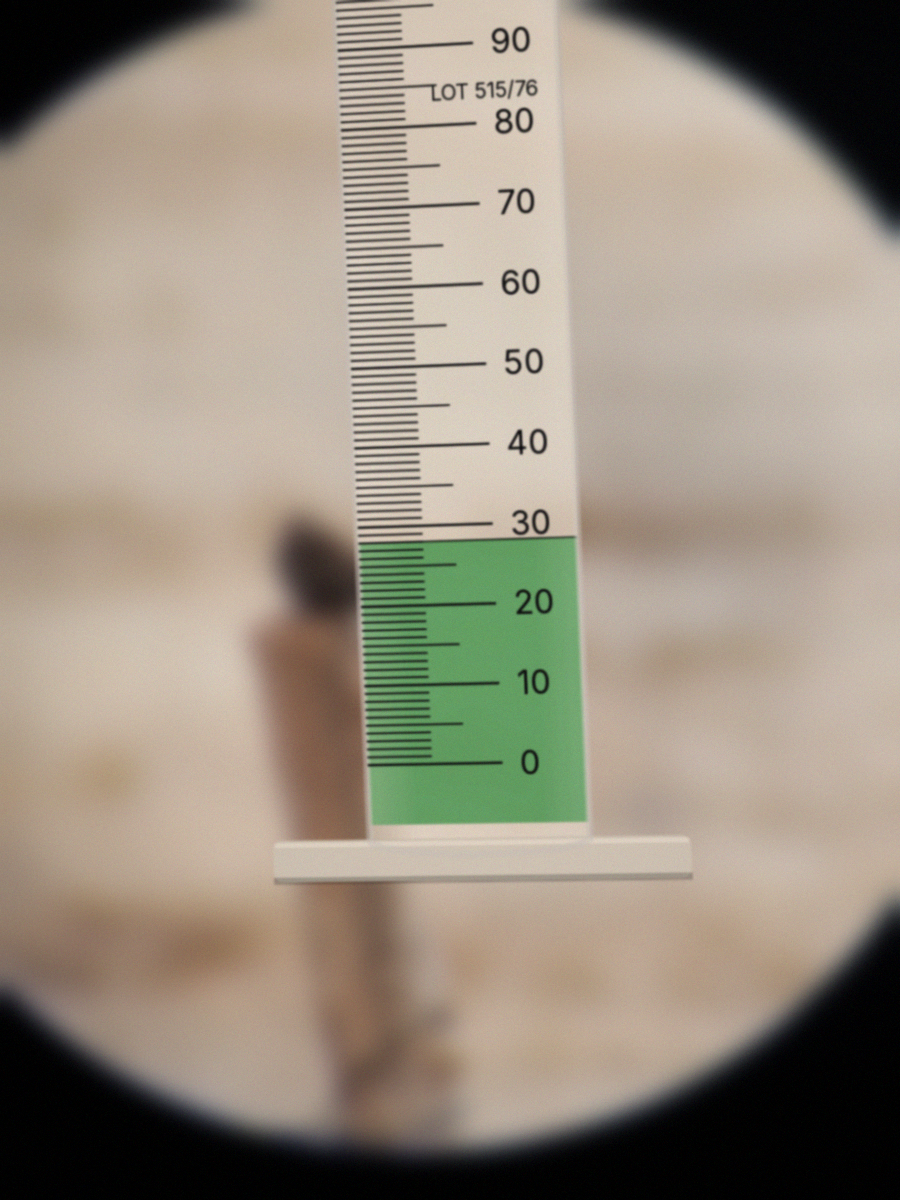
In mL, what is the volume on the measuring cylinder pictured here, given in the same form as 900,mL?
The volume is 28,mL
